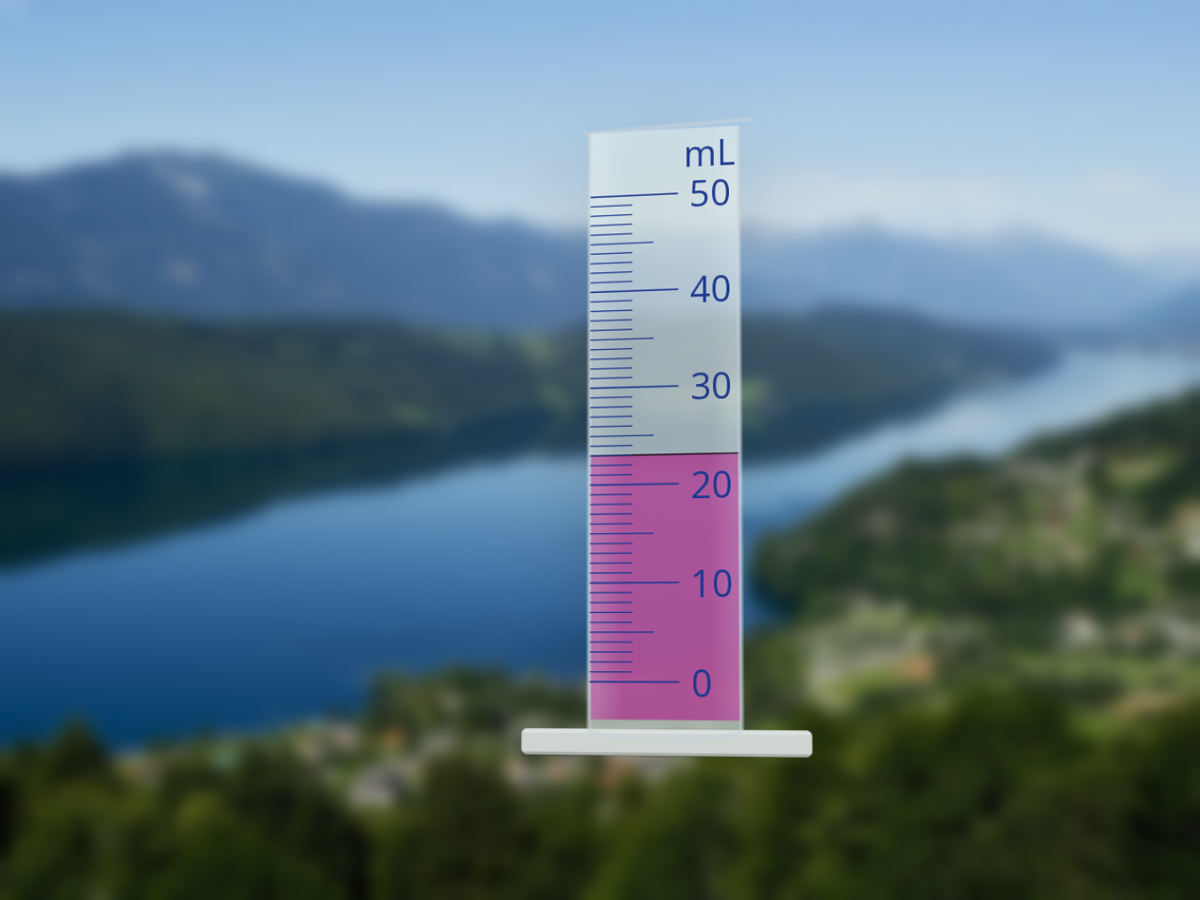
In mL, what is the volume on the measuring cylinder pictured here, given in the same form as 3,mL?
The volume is 23,mL
